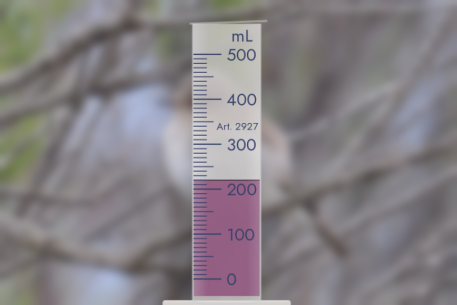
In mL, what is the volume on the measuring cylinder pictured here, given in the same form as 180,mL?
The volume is 220,mL
